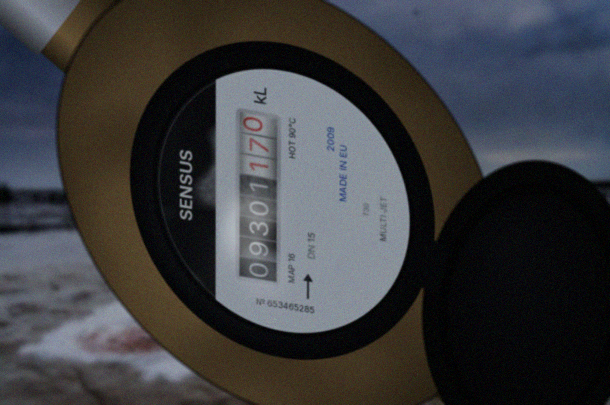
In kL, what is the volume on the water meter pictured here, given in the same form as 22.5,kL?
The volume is 9301.170,kL
